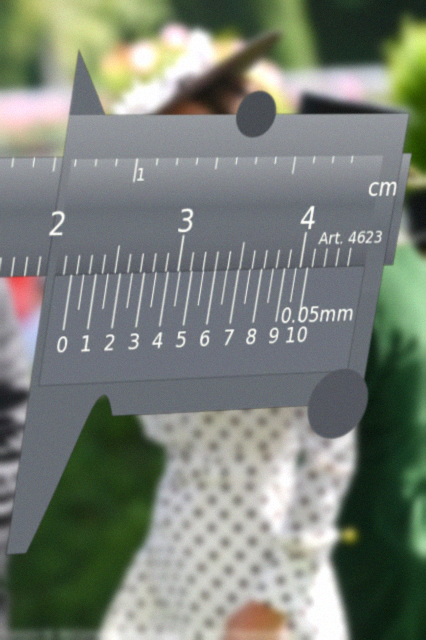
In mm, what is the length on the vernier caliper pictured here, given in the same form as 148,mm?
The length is 21.6,mm
